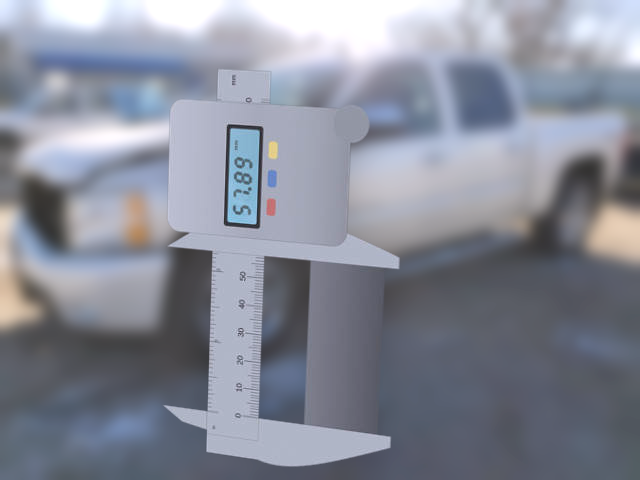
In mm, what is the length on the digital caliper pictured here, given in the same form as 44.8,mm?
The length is 57.89,mm
